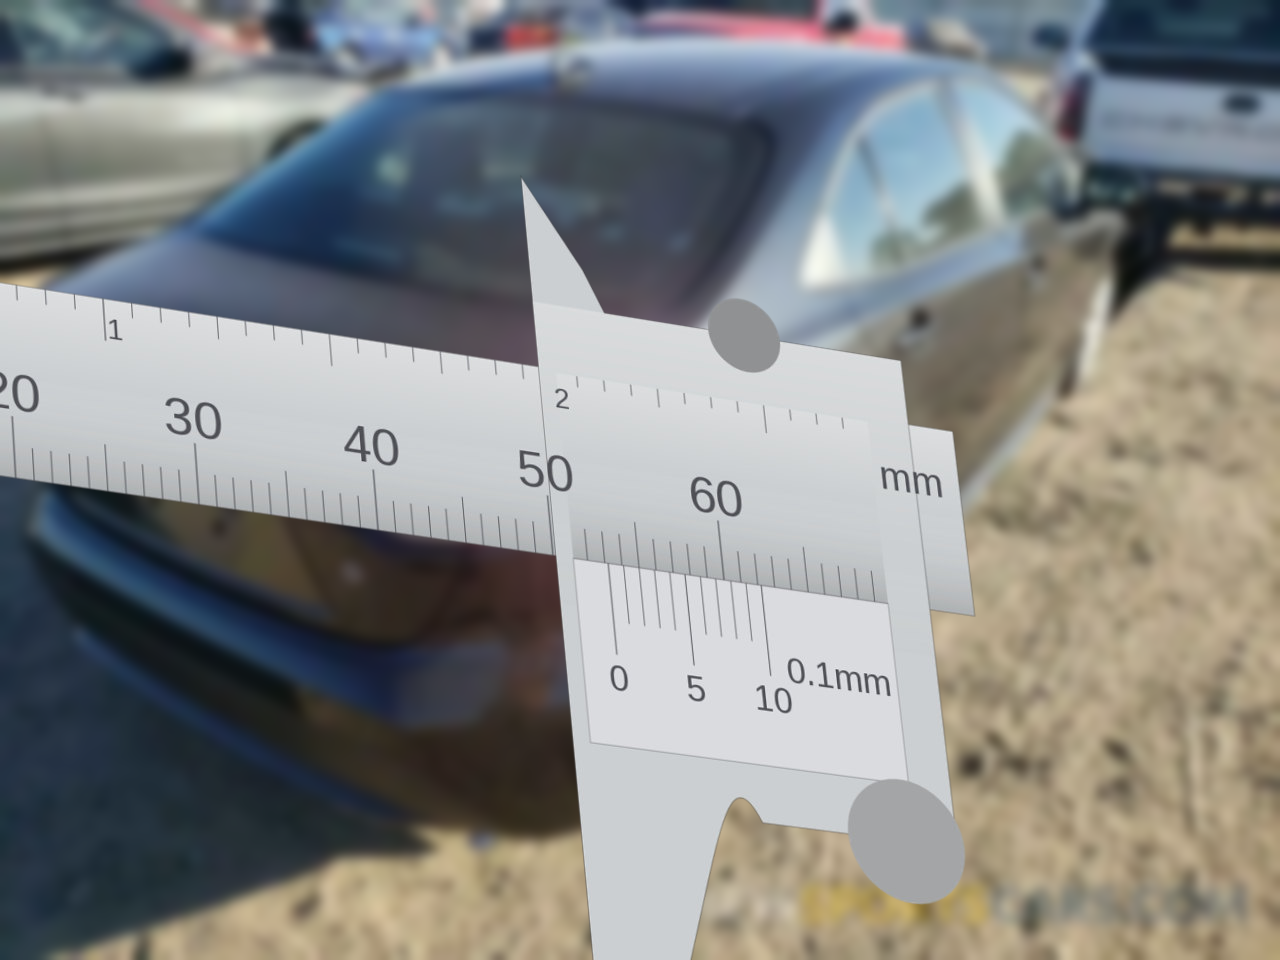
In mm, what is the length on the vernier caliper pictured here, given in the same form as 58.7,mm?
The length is 53.2,mm
